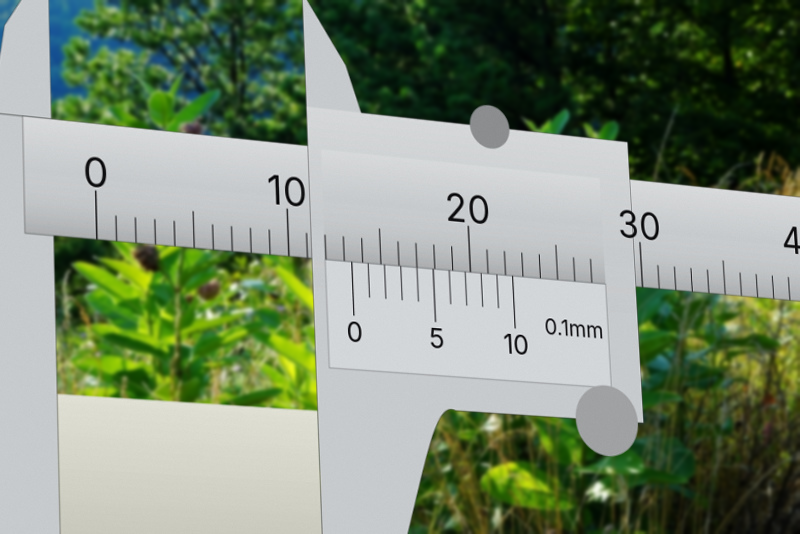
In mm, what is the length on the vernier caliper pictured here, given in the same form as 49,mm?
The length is 13.4,mm
